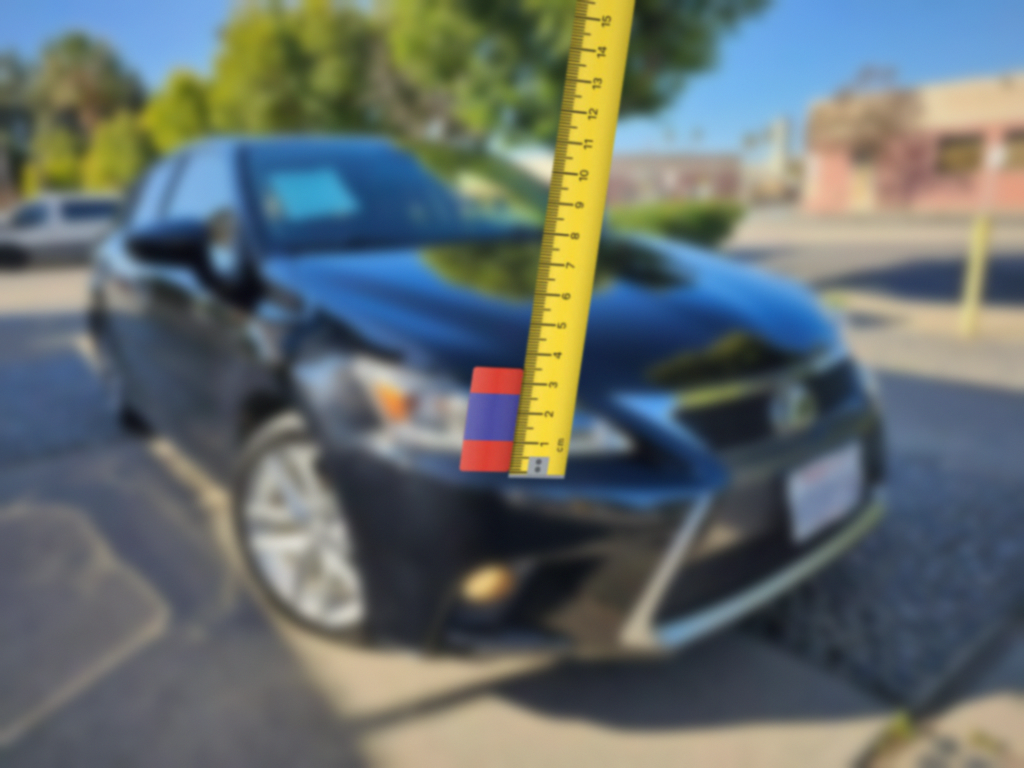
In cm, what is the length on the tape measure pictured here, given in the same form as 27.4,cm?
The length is 3.5,cm
